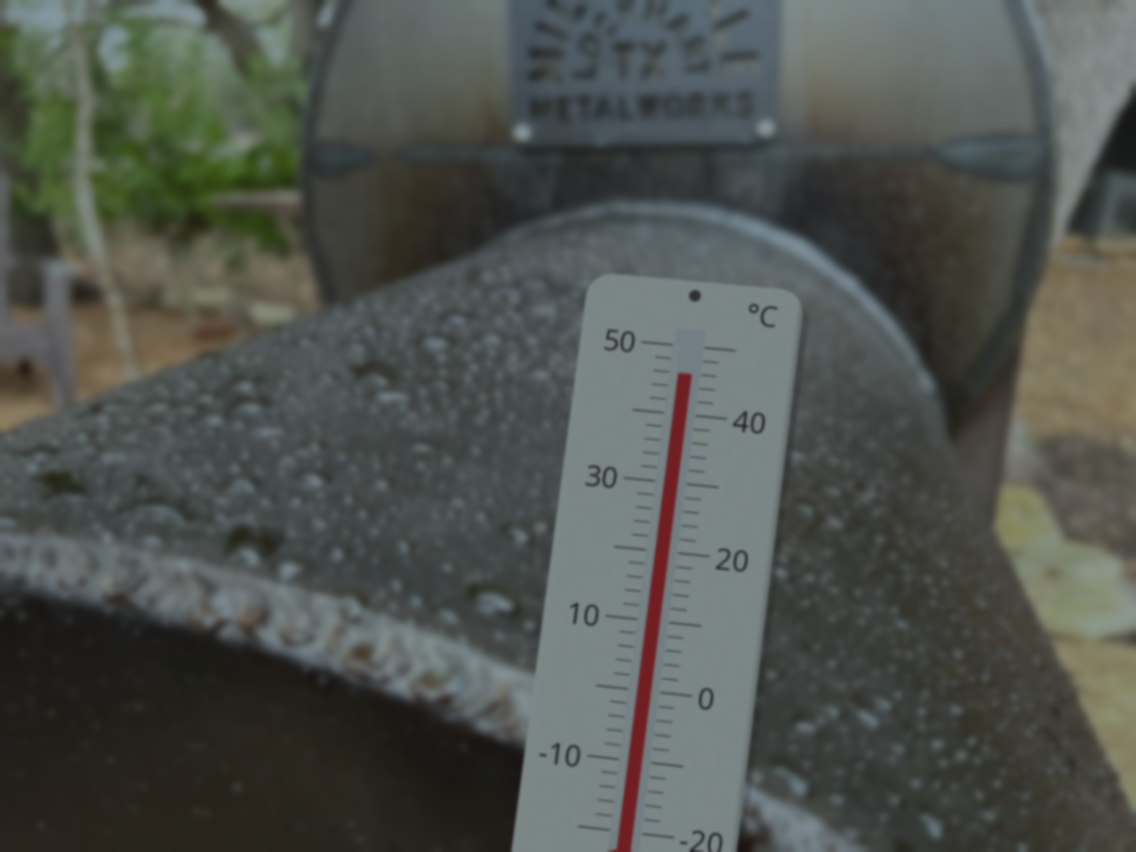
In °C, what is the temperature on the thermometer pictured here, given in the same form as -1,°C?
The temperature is 46,°C
